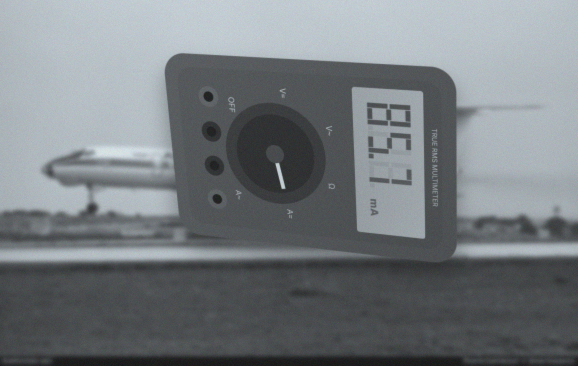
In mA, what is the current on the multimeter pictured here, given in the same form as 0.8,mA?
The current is 85.7,mA
